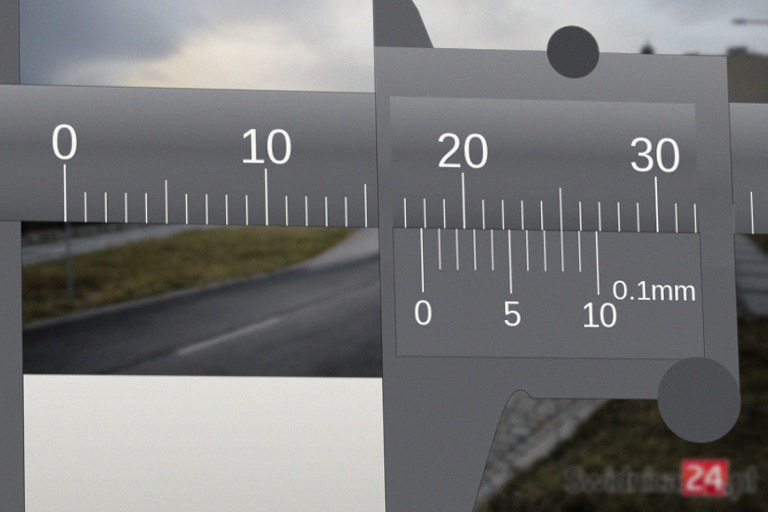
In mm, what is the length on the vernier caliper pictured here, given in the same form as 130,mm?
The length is 17.8,mm
